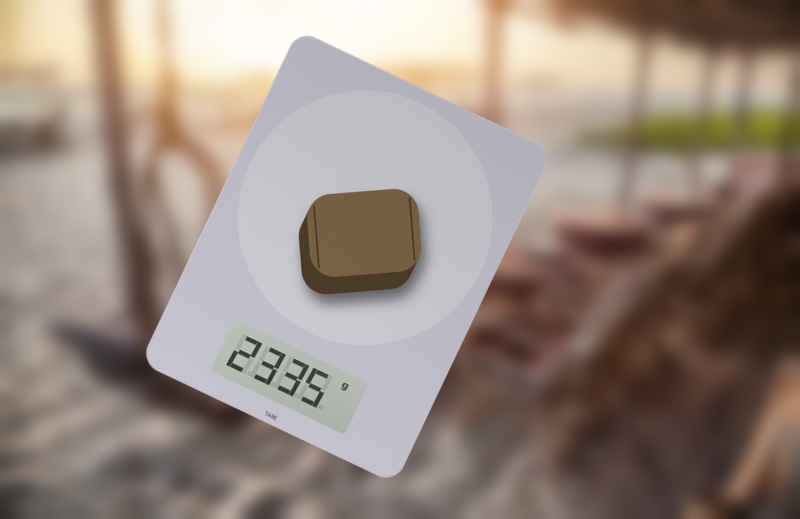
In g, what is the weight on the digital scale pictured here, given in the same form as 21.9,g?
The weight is 2335,g
